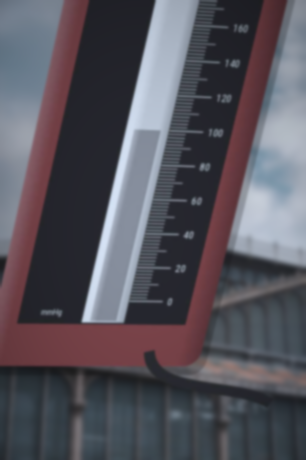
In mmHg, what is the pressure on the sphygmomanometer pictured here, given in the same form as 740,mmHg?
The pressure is 100,mmHg
